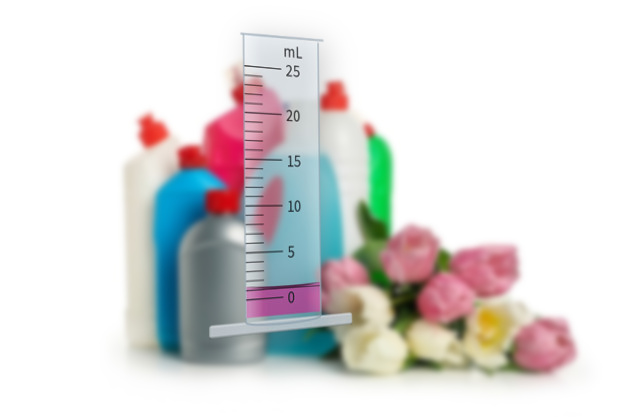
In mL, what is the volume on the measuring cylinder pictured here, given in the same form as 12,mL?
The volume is 1,mL
